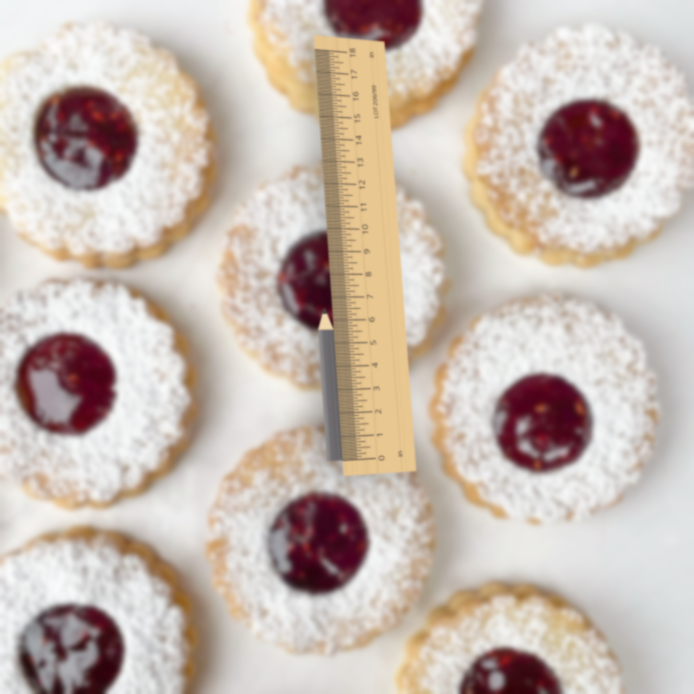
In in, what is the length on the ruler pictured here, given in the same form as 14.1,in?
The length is 6.5,in
